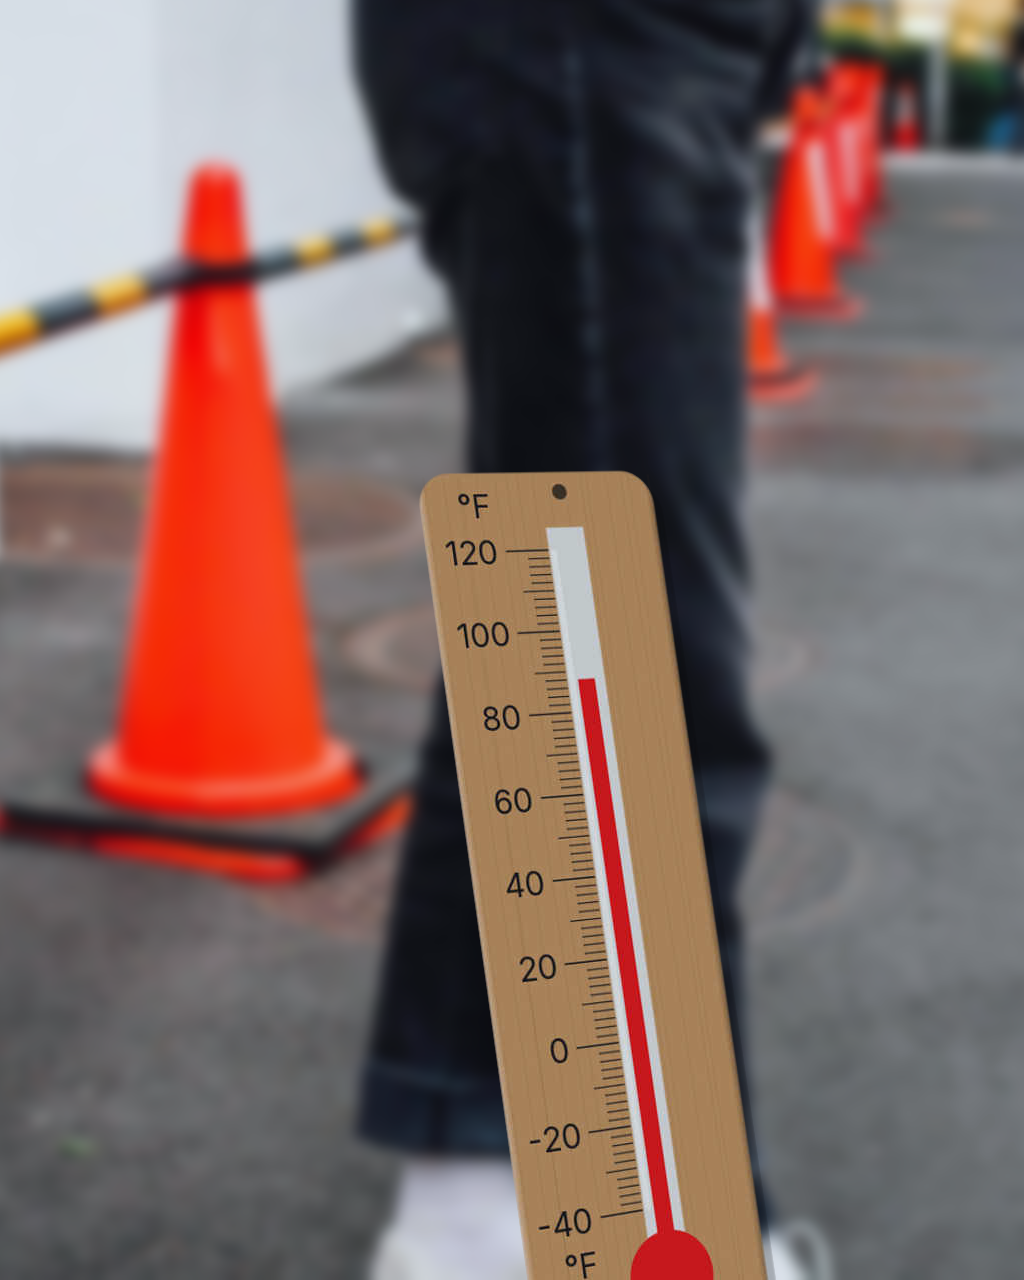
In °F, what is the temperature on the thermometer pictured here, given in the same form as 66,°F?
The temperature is 88,°F
